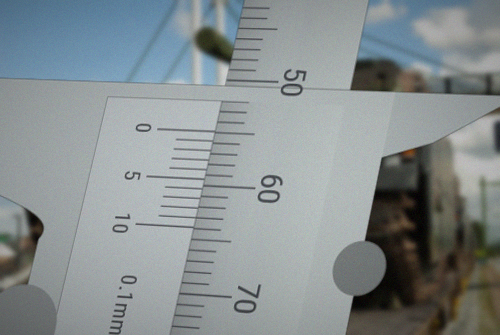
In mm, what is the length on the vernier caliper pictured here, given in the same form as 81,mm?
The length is 54.9,mm
